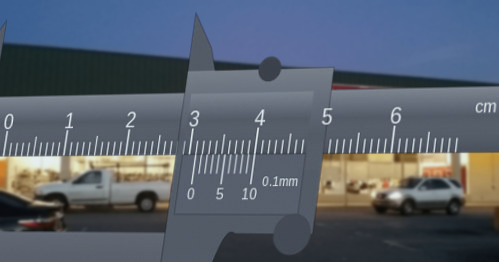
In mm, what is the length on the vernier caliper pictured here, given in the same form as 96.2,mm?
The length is 31.0,mm
